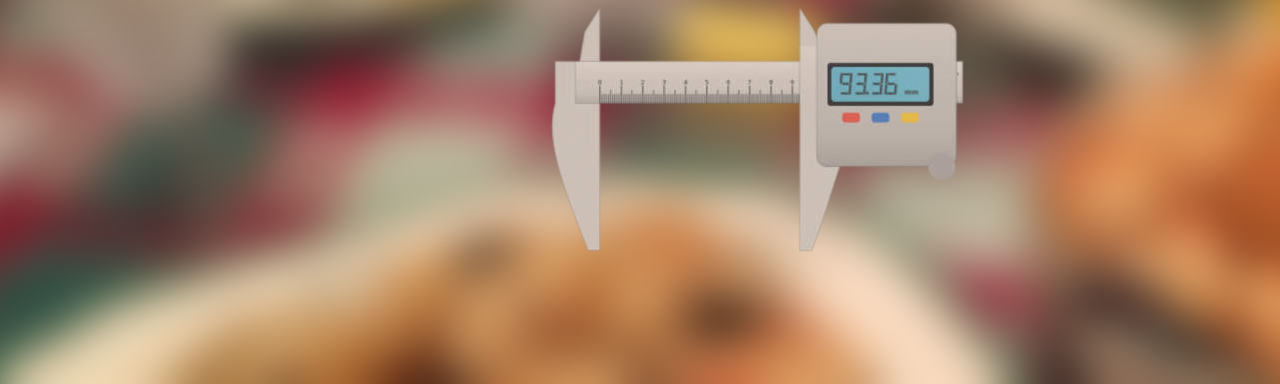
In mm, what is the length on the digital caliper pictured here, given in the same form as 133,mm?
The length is 93.36,mm
